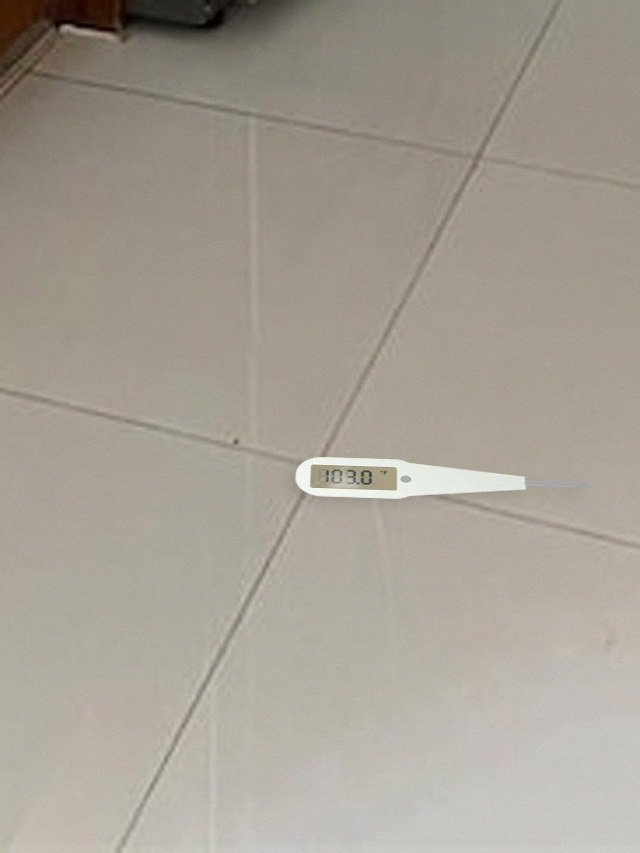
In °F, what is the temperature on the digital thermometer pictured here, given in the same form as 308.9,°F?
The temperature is 103.0,°F
